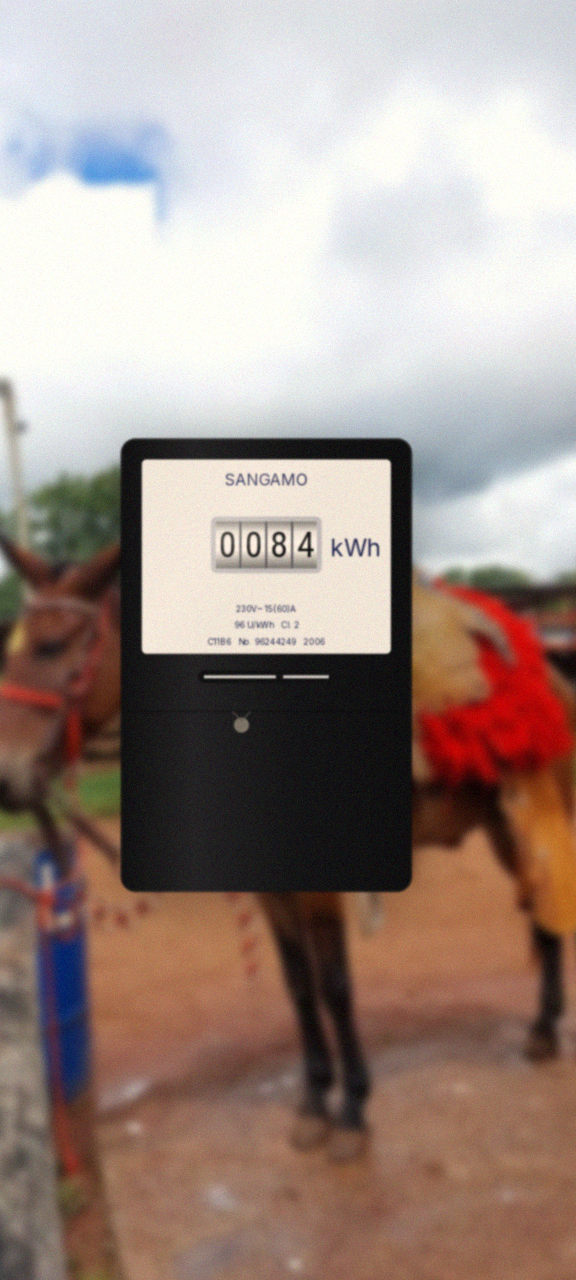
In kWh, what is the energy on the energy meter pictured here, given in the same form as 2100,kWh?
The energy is 84,kWh
